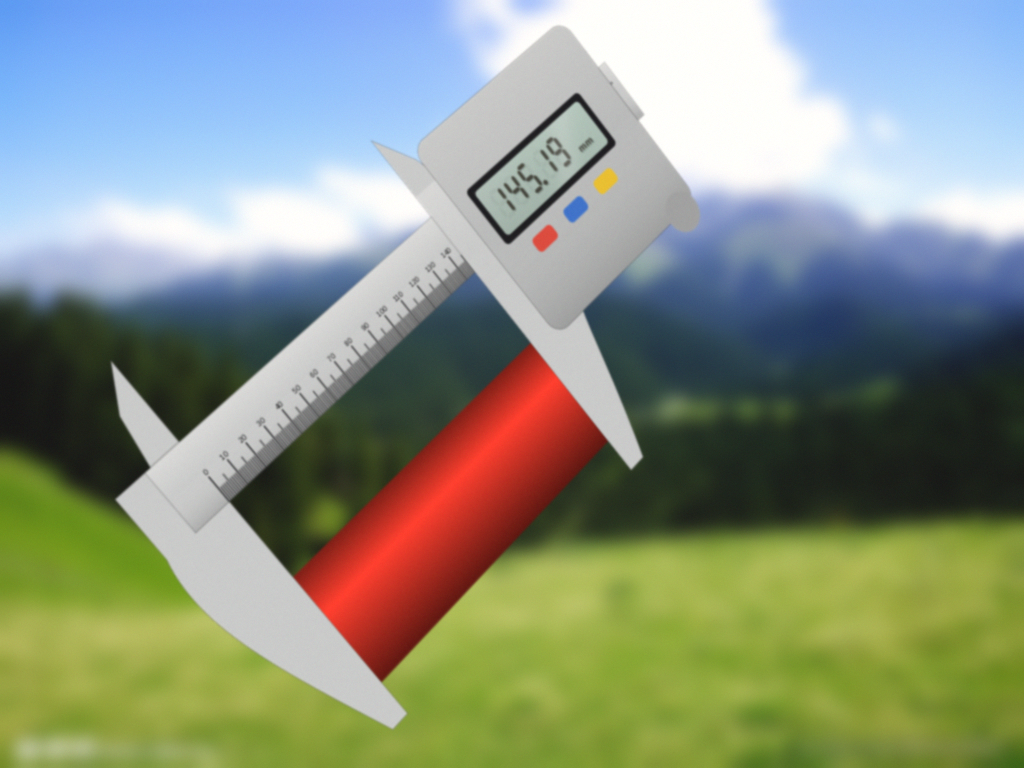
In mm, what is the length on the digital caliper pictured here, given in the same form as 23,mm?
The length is 145.19,mm
